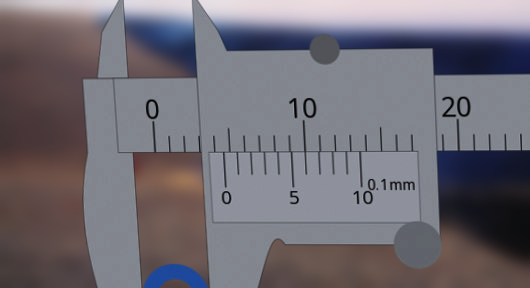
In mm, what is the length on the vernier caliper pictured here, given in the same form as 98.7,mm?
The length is 4.6,mm
